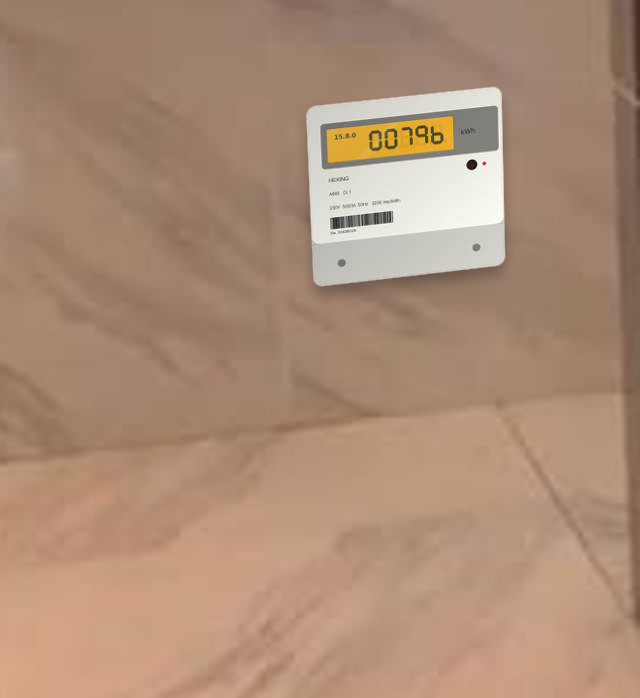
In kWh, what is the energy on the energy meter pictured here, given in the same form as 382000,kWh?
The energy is 796,kWh
